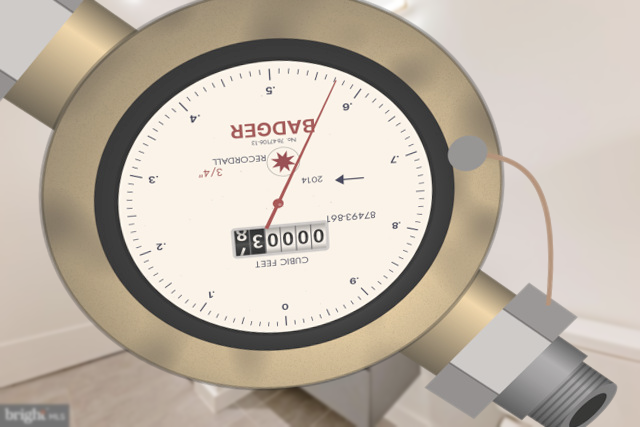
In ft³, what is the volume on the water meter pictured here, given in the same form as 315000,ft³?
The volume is 37.57,ft³
